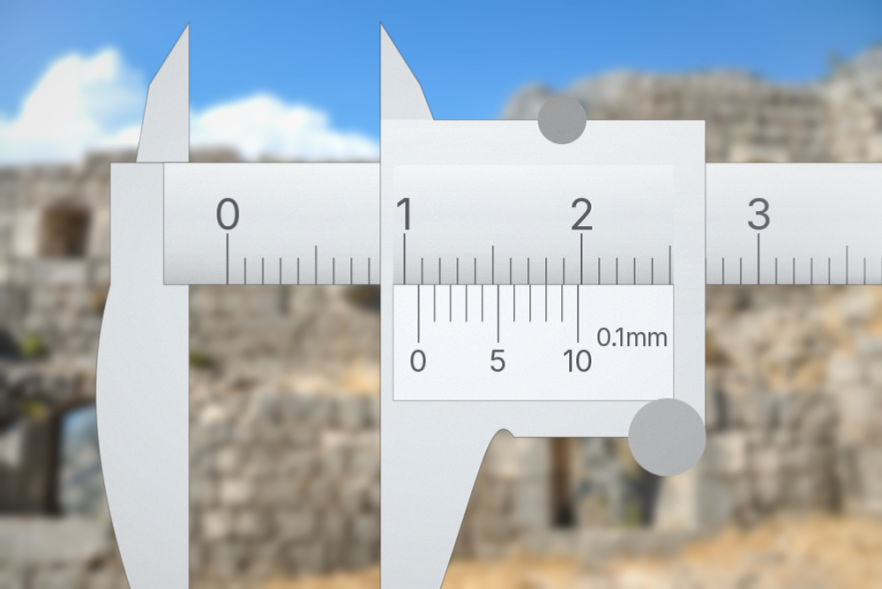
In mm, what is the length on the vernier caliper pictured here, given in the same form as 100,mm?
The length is 10.8,mm
